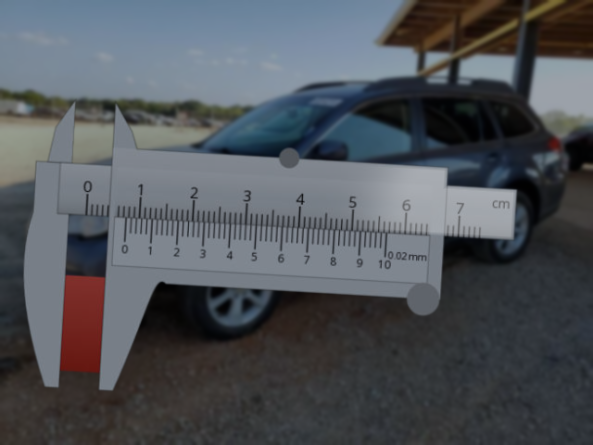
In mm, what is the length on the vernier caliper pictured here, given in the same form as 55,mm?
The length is 7.5,mm
